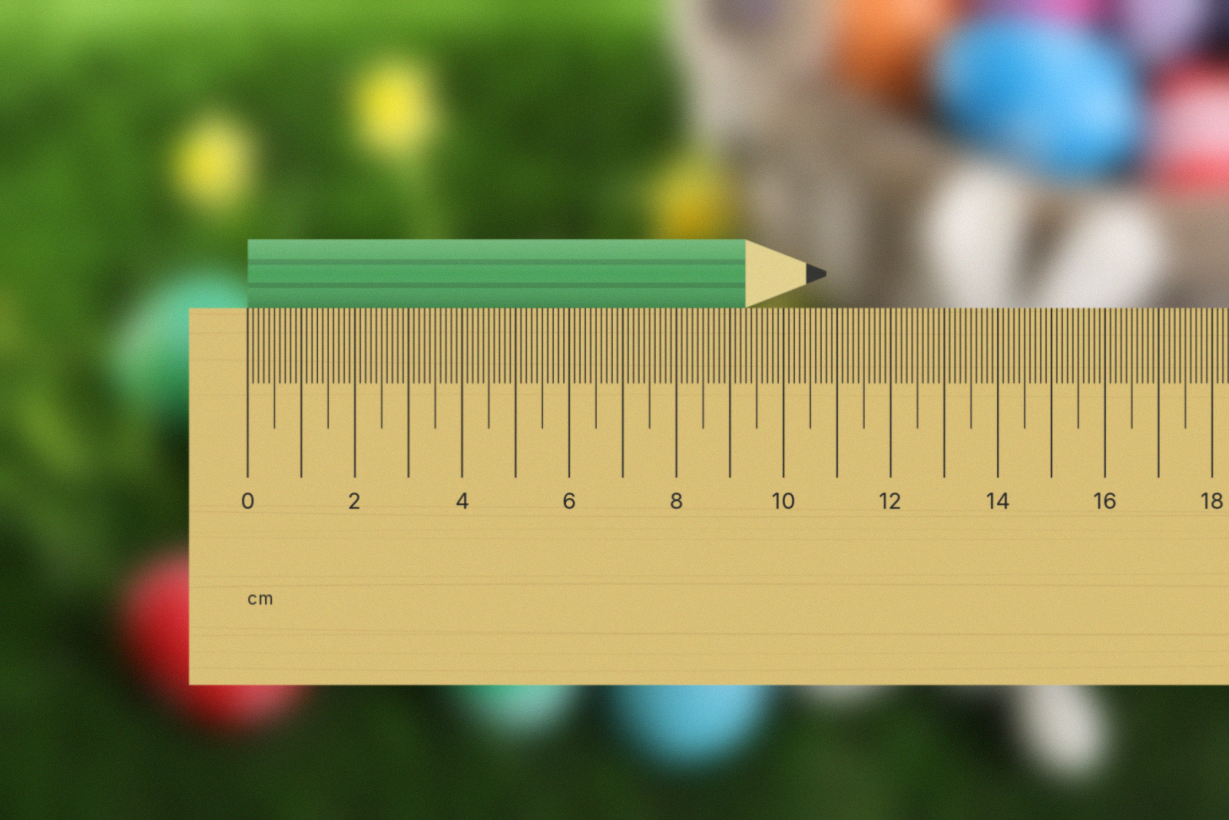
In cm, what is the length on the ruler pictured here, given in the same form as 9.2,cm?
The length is 10.8,cm
